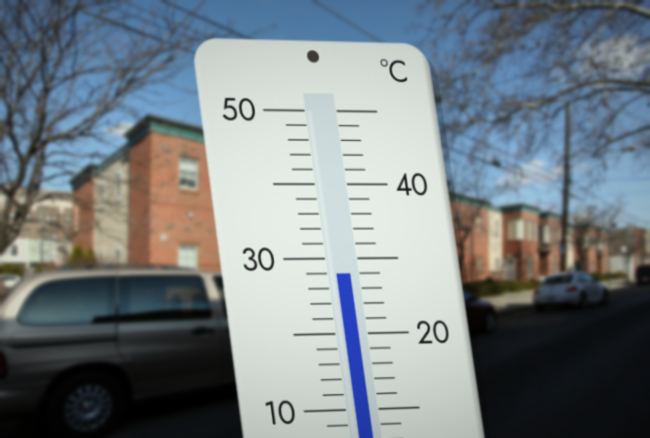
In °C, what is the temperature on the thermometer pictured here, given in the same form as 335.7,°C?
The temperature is 28,°C
